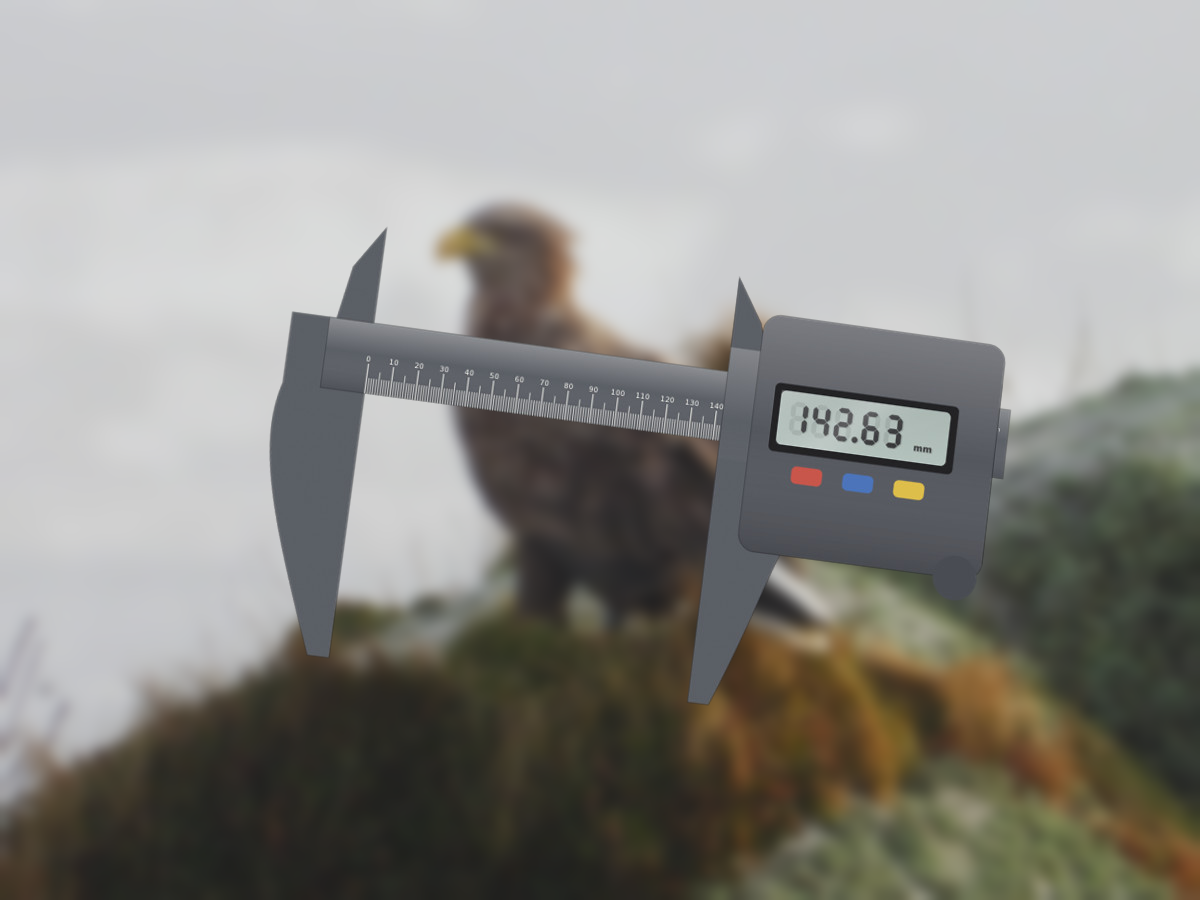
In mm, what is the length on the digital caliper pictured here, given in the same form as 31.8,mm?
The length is 142.63,mm
